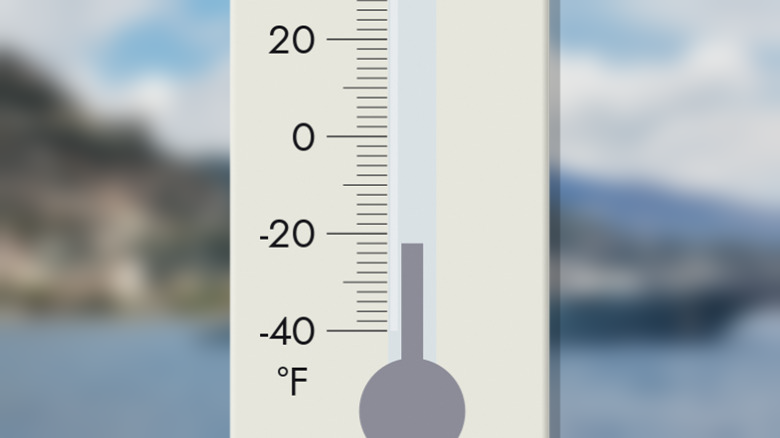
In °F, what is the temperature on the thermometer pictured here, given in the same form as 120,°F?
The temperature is -22,°F
